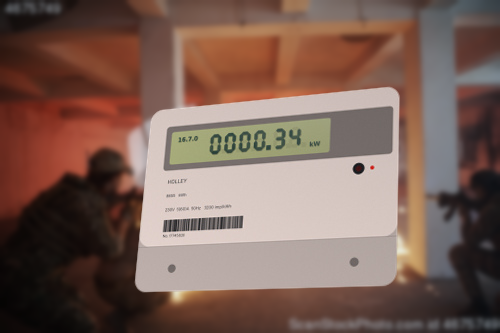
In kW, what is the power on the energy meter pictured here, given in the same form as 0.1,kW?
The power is 0.34,kW
